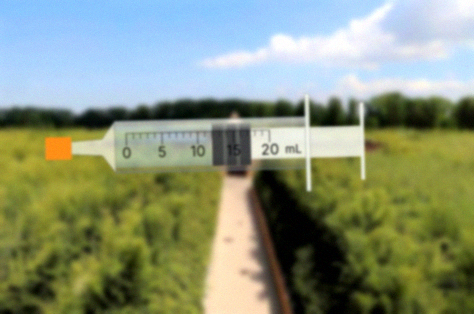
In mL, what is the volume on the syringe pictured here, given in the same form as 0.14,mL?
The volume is 12,mL
